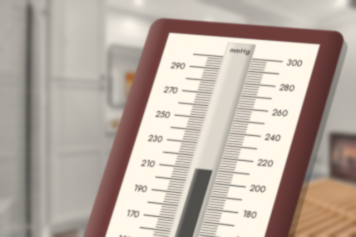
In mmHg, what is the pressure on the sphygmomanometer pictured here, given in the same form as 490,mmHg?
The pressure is 210,mmHg
